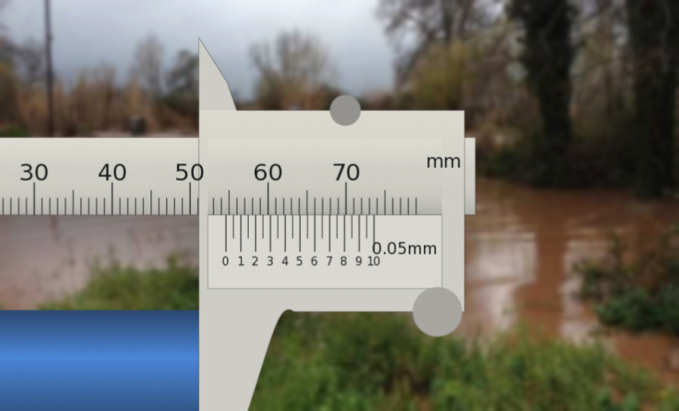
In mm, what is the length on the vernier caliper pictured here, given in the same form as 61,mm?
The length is 54.6,mm
